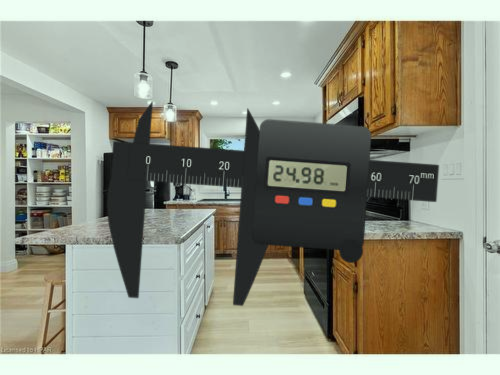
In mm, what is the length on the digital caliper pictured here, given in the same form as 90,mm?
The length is 24.98,mm
